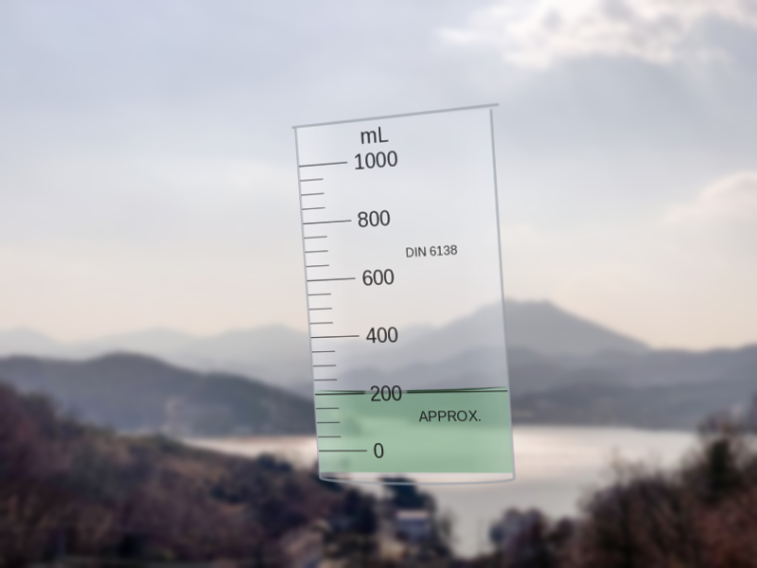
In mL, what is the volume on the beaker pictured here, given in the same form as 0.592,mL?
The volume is 200,mL
